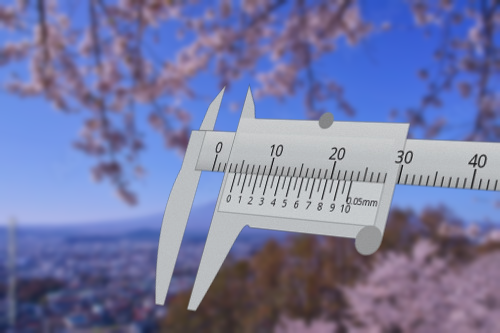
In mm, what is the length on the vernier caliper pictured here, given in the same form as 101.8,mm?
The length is 4.2,mm
